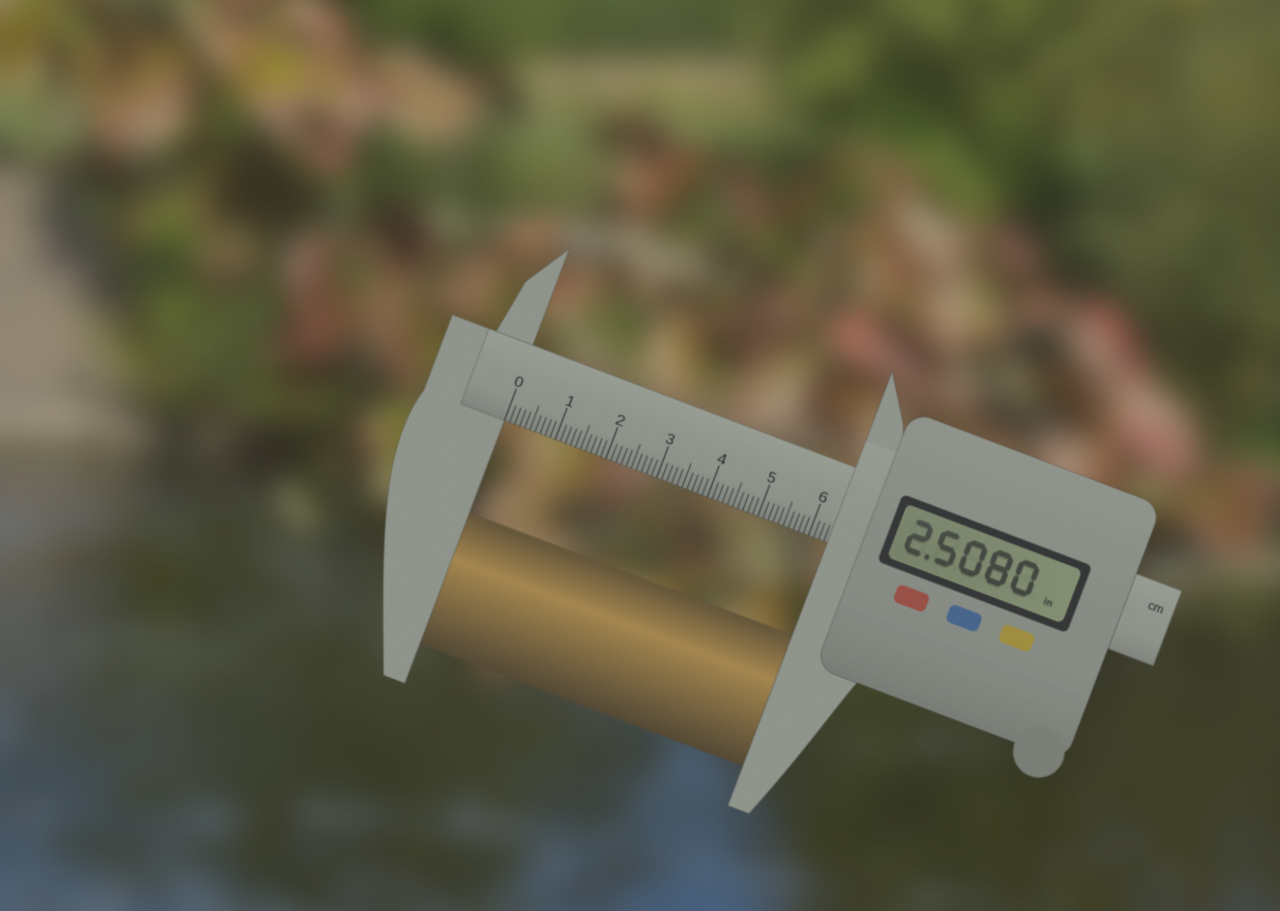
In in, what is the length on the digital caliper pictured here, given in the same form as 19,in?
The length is 2.5080,in
